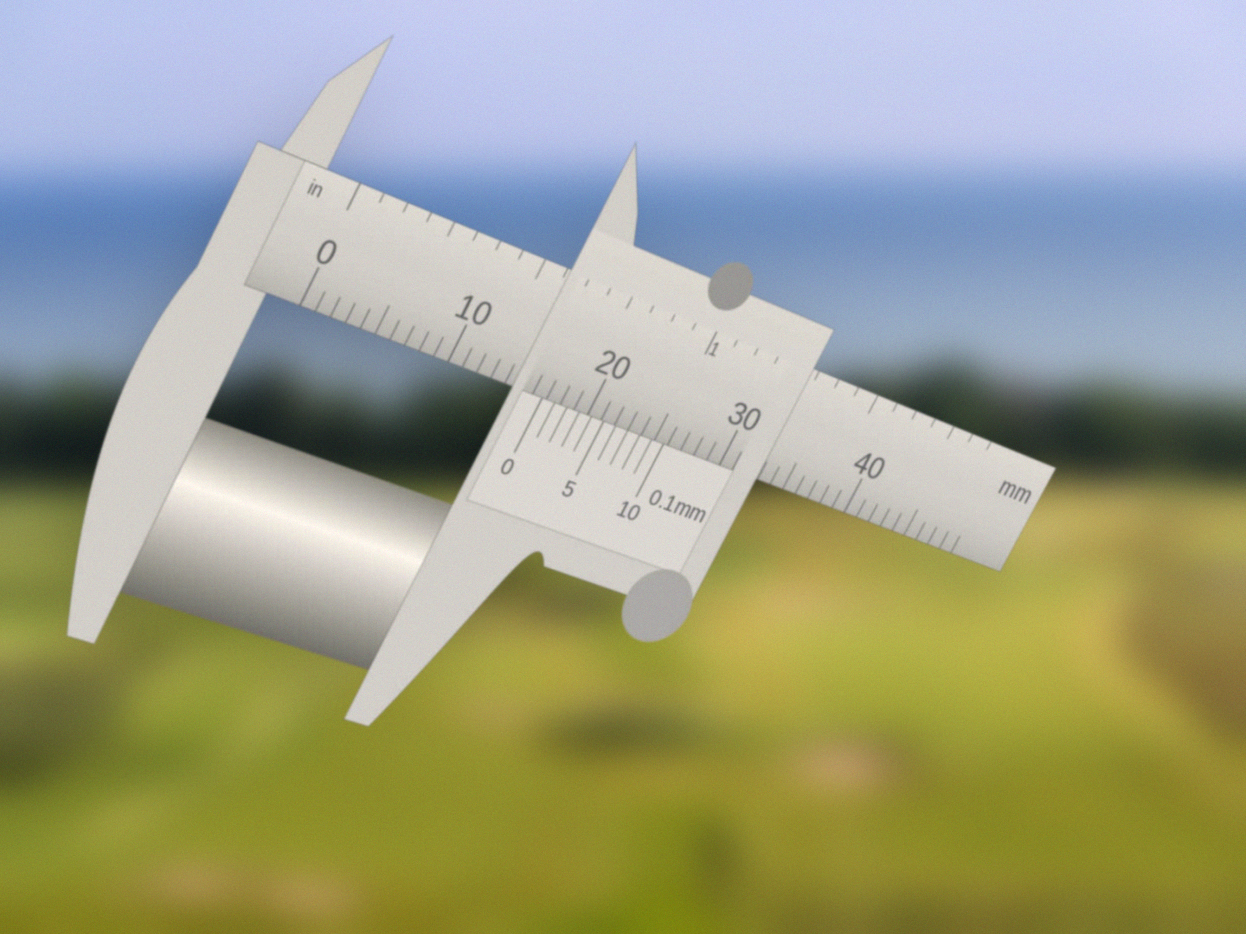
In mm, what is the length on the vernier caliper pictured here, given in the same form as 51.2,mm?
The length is 16.7,mm
